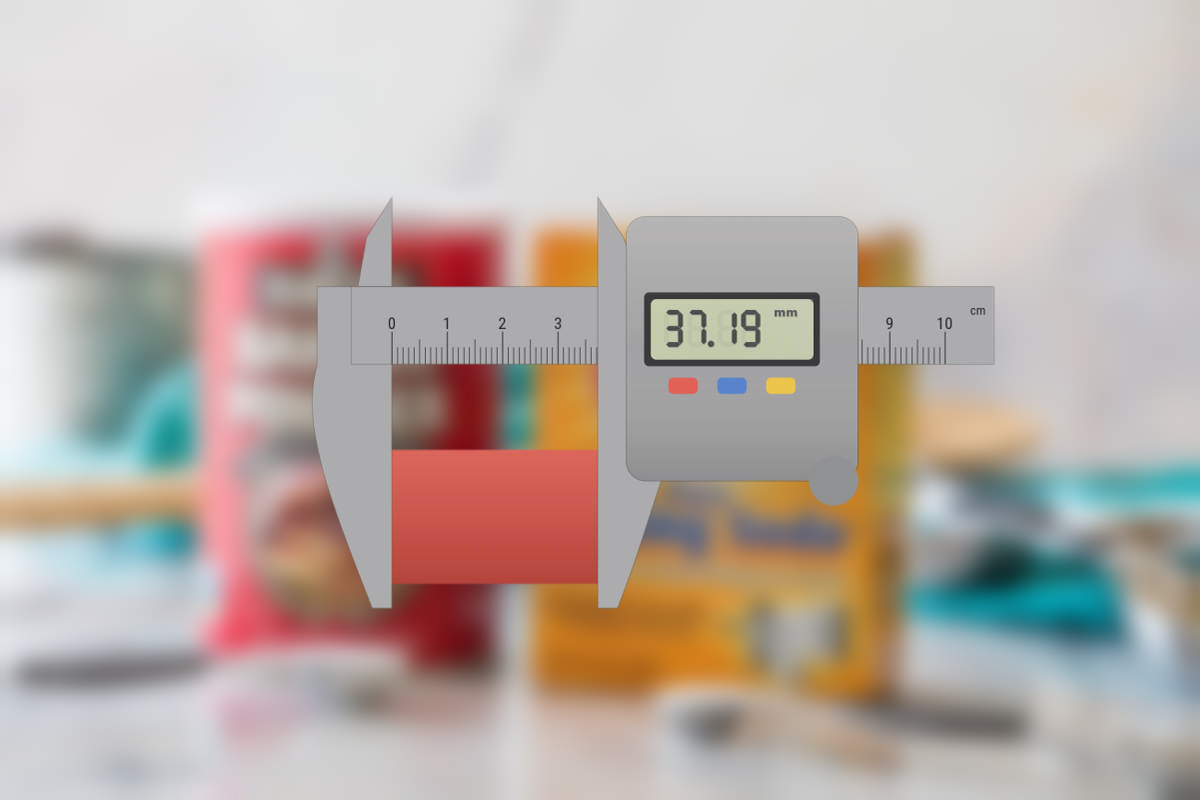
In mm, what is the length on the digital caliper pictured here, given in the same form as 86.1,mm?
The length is 37.19,mm
